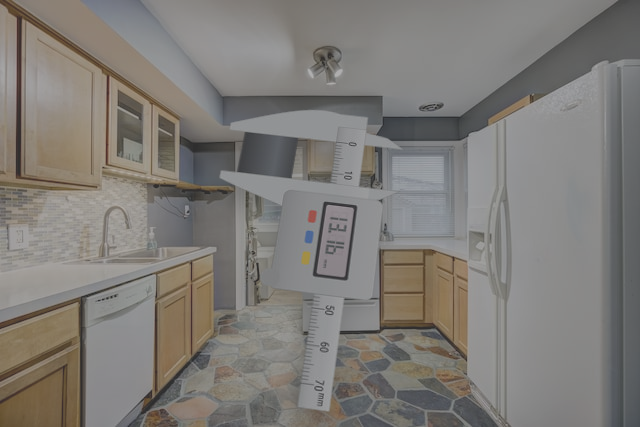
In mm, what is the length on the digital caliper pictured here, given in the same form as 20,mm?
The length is 13.16,mm
